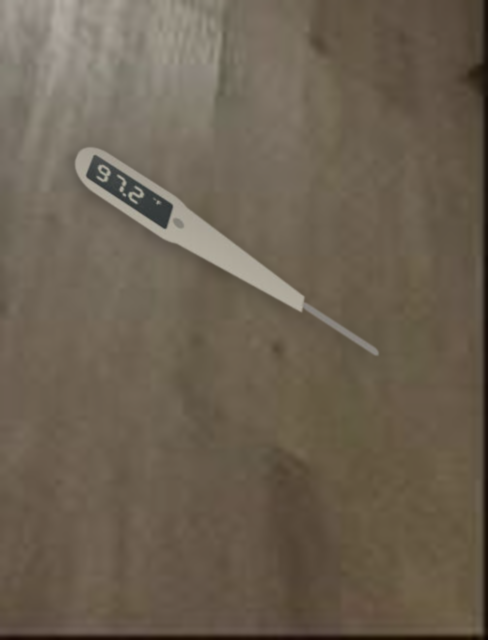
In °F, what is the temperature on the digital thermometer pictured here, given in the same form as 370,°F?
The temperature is 97.2,°F
